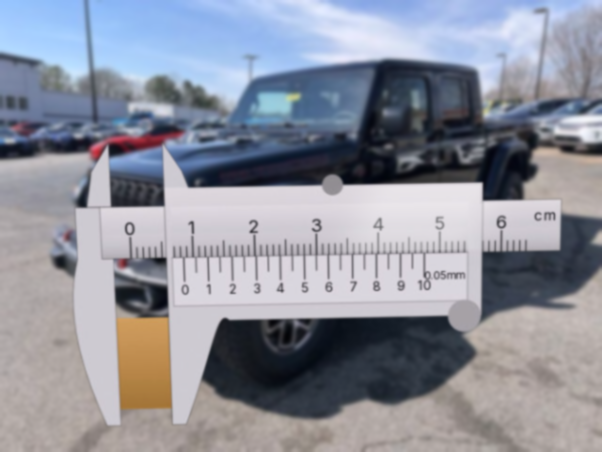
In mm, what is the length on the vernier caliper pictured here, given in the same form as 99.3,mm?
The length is 8.5,mm
